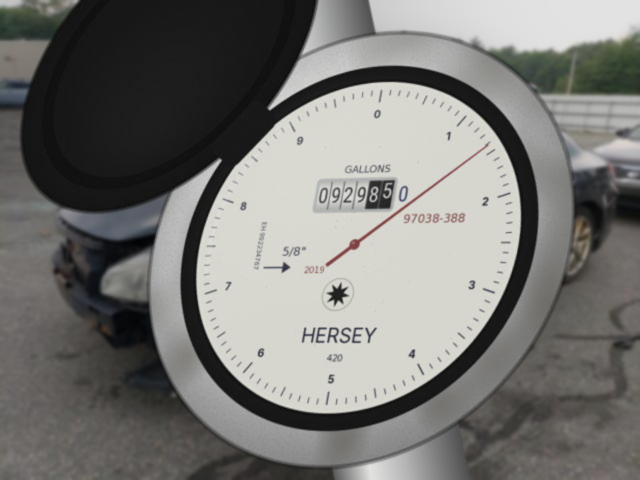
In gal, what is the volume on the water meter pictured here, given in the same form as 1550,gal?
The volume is 929851.4,gal
